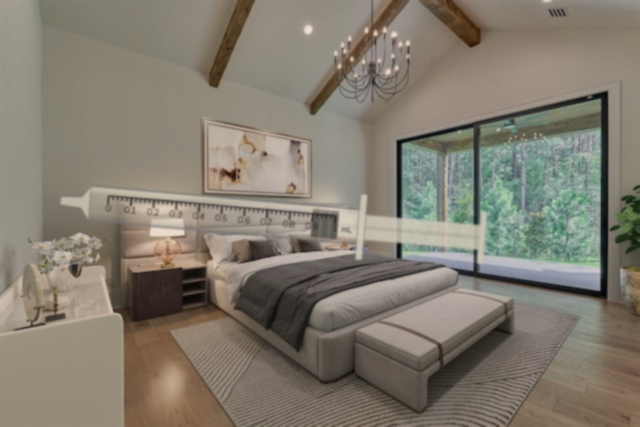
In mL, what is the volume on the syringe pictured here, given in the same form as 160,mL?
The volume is 0.9,mL
